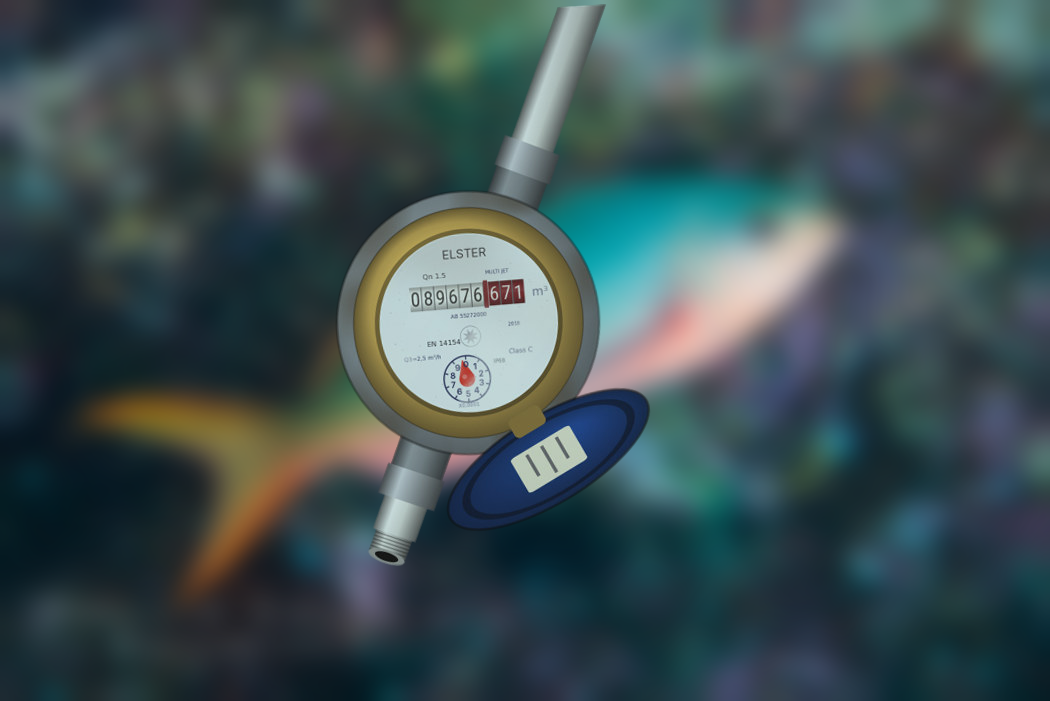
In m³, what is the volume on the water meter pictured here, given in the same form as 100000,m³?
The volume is 89676.6709,m³
